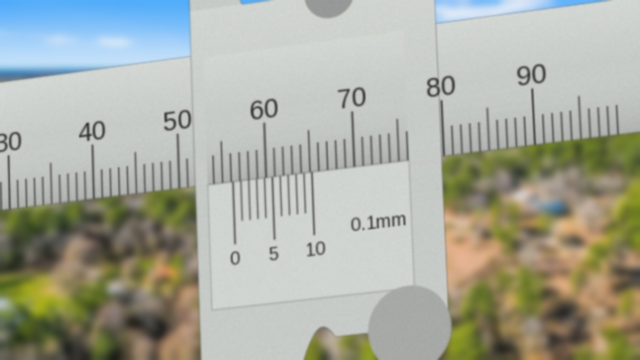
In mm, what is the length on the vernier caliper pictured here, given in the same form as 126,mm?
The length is 56.2,mm
